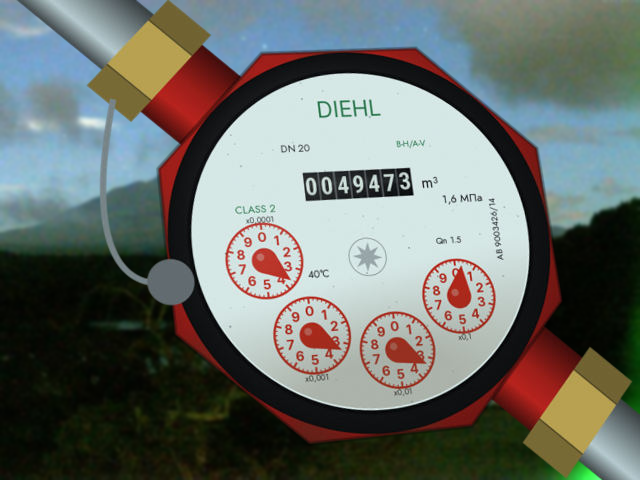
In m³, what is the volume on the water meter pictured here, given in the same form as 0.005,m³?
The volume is 49473.0333,m³
